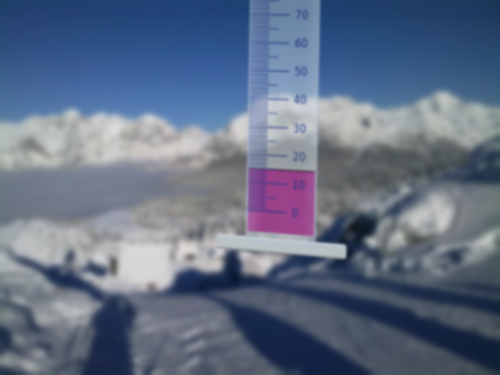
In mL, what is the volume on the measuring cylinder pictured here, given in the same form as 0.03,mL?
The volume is 15,mL
